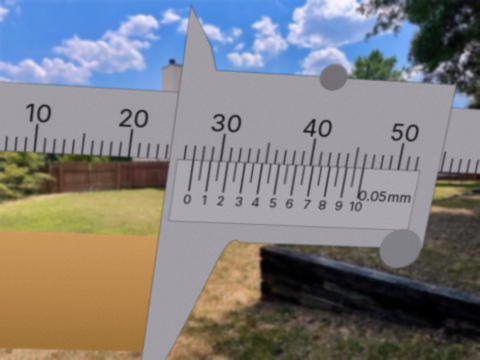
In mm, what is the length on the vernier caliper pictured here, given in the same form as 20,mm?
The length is 27.0,mm
